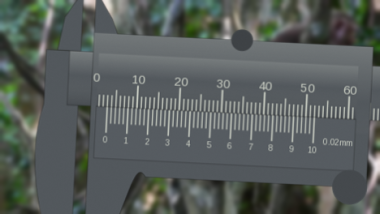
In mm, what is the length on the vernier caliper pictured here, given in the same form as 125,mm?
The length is 3.0,mm
